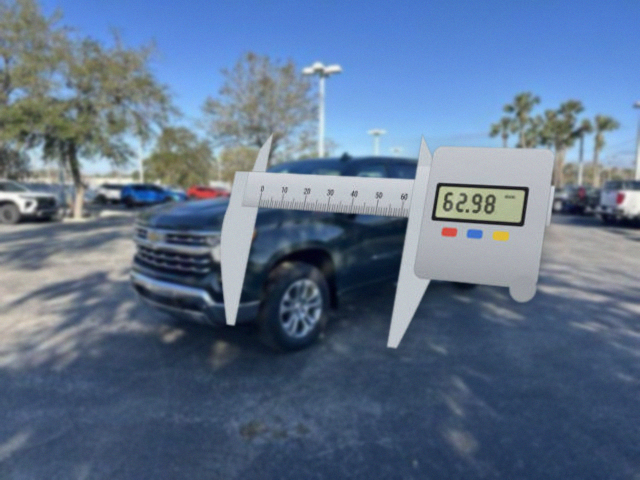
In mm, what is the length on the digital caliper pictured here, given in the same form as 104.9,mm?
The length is 62.98,mm
